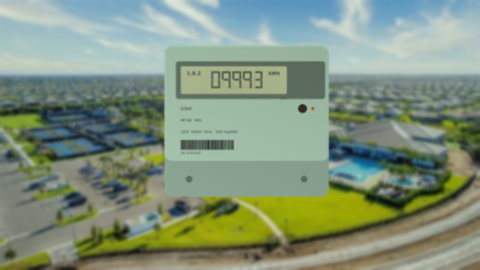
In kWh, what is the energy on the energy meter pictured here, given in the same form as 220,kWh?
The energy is 9993,kWh
